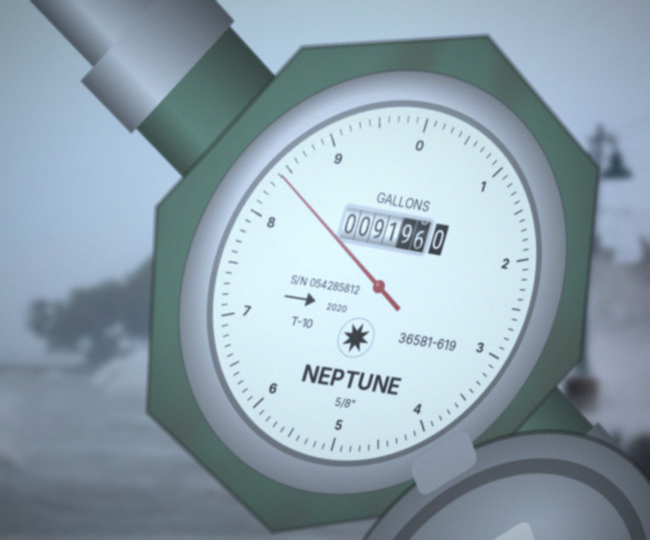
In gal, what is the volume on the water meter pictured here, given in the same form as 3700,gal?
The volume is 91958.4,gal
